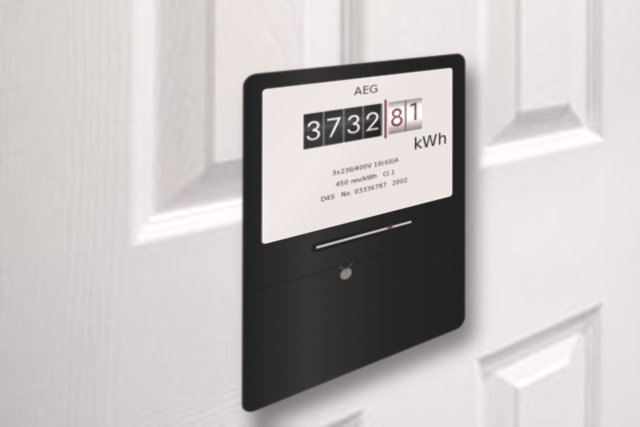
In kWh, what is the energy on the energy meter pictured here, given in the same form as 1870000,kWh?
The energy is 3732.81,kWh
